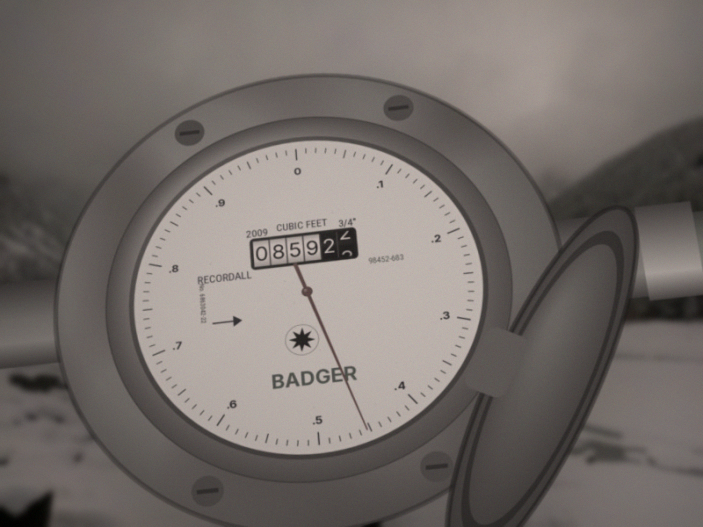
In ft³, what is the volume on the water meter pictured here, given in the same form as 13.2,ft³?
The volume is 85922.45,ft³
